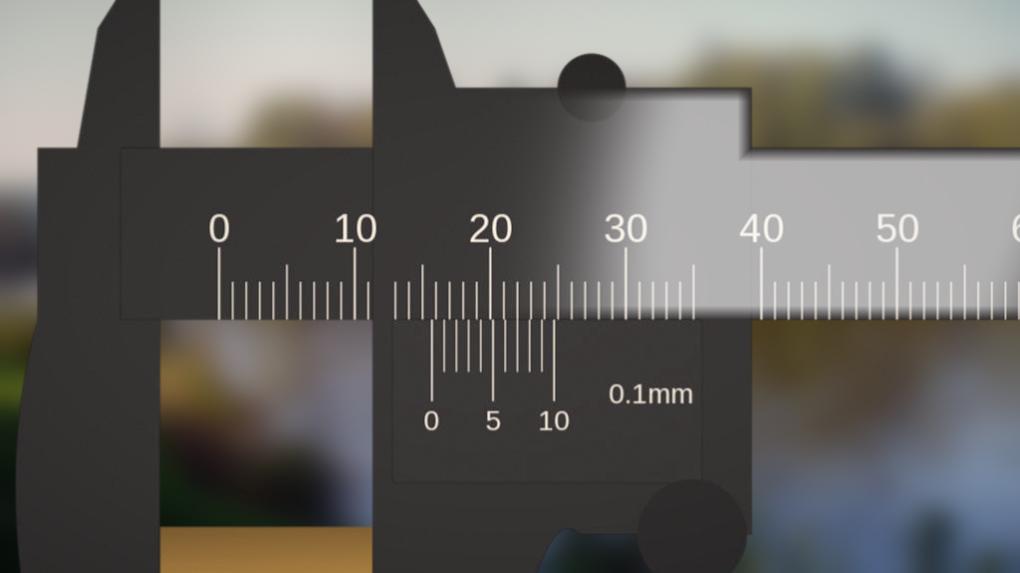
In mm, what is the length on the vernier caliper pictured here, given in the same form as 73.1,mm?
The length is 15.7,mm
